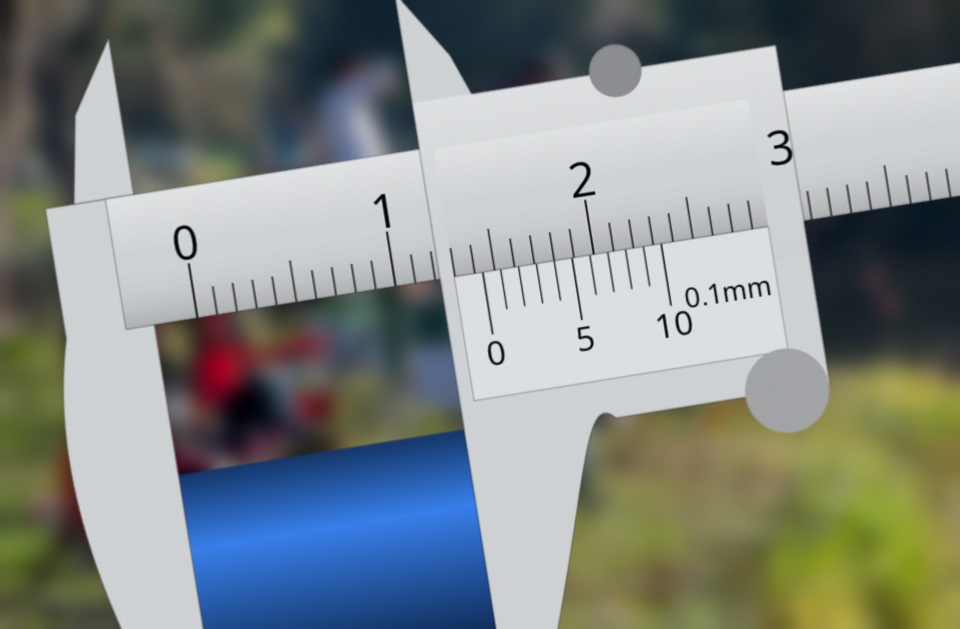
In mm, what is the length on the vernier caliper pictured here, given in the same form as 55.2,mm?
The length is 14.4,mm
